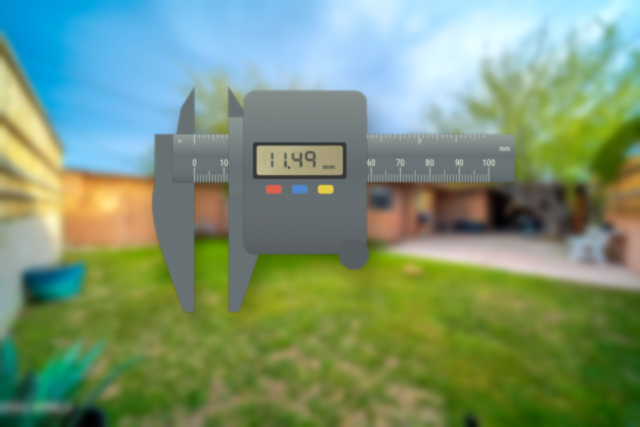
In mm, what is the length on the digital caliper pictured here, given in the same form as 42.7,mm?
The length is 11.49,mm
